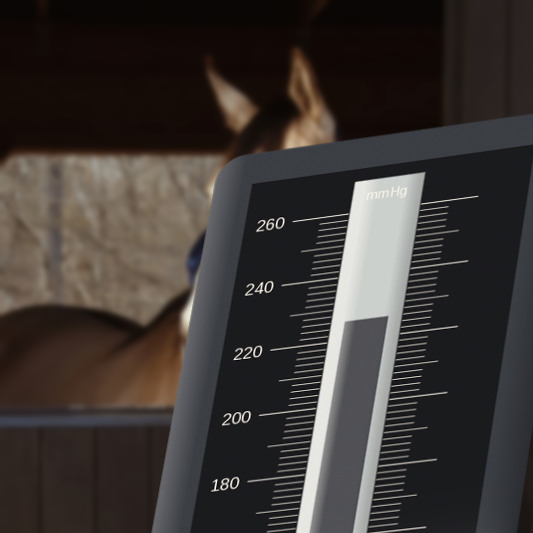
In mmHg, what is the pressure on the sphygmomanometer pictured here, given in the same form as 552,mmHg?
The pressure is 226,mmHg
